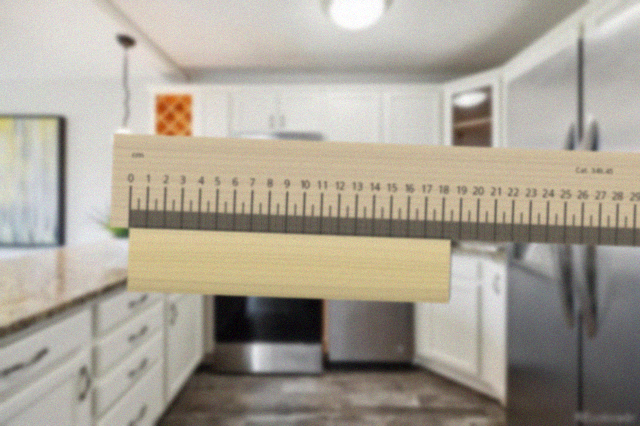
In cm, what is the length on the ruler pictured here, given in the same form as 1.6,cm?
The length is 18.5,cm
